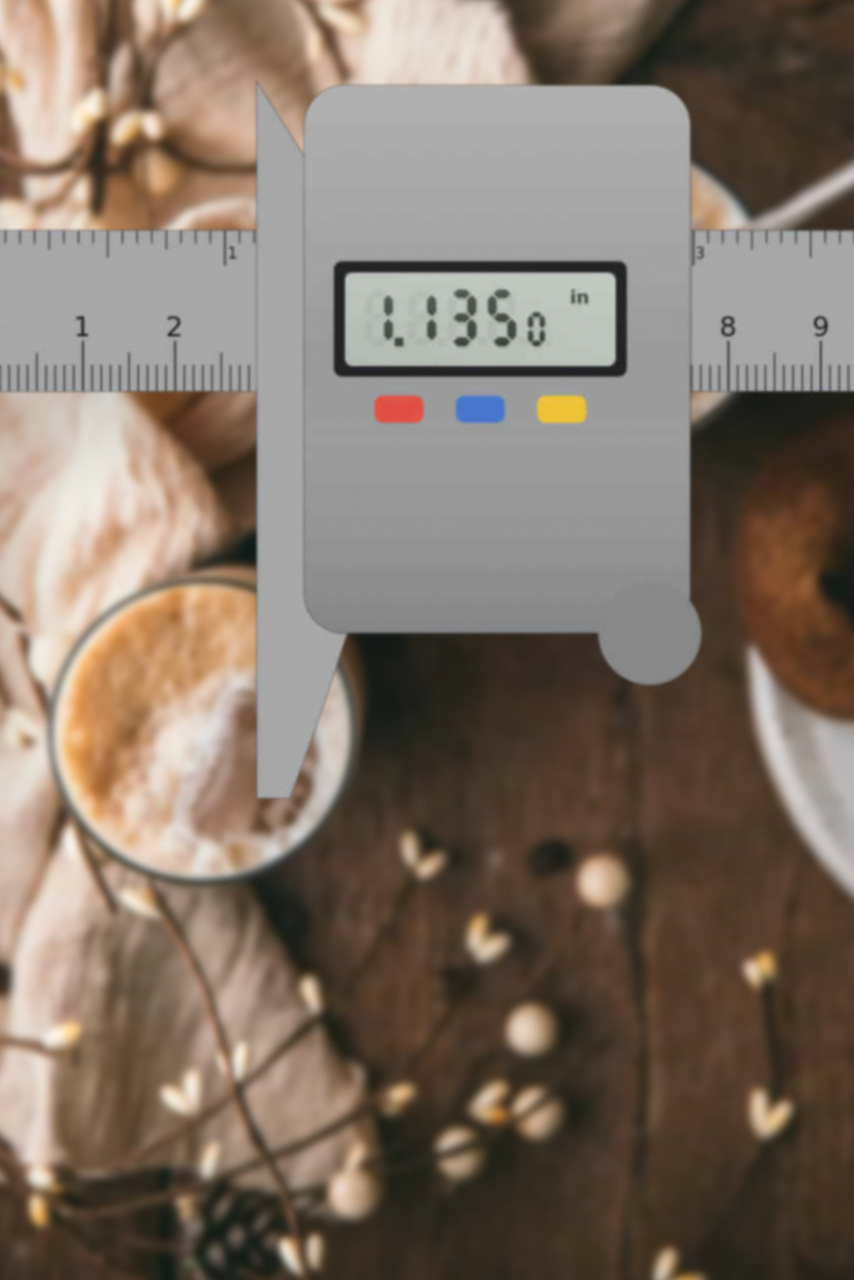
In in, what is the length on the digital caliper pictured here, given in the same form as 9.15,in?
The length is 1.1350,in
